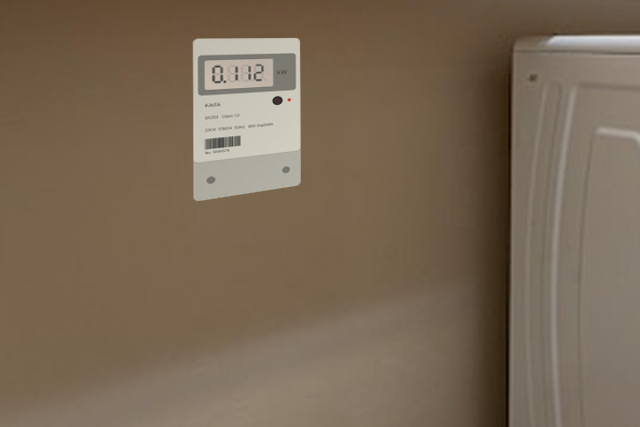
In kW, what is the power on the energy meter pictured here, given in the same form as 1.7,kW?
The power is 0.112,kW
